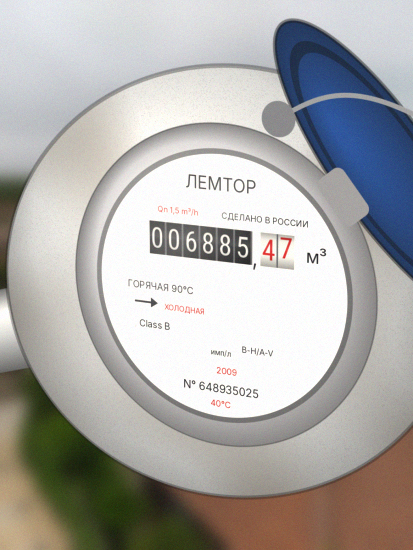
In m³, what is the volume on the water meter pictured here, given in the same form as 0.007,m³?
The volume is 6885.47,m³
